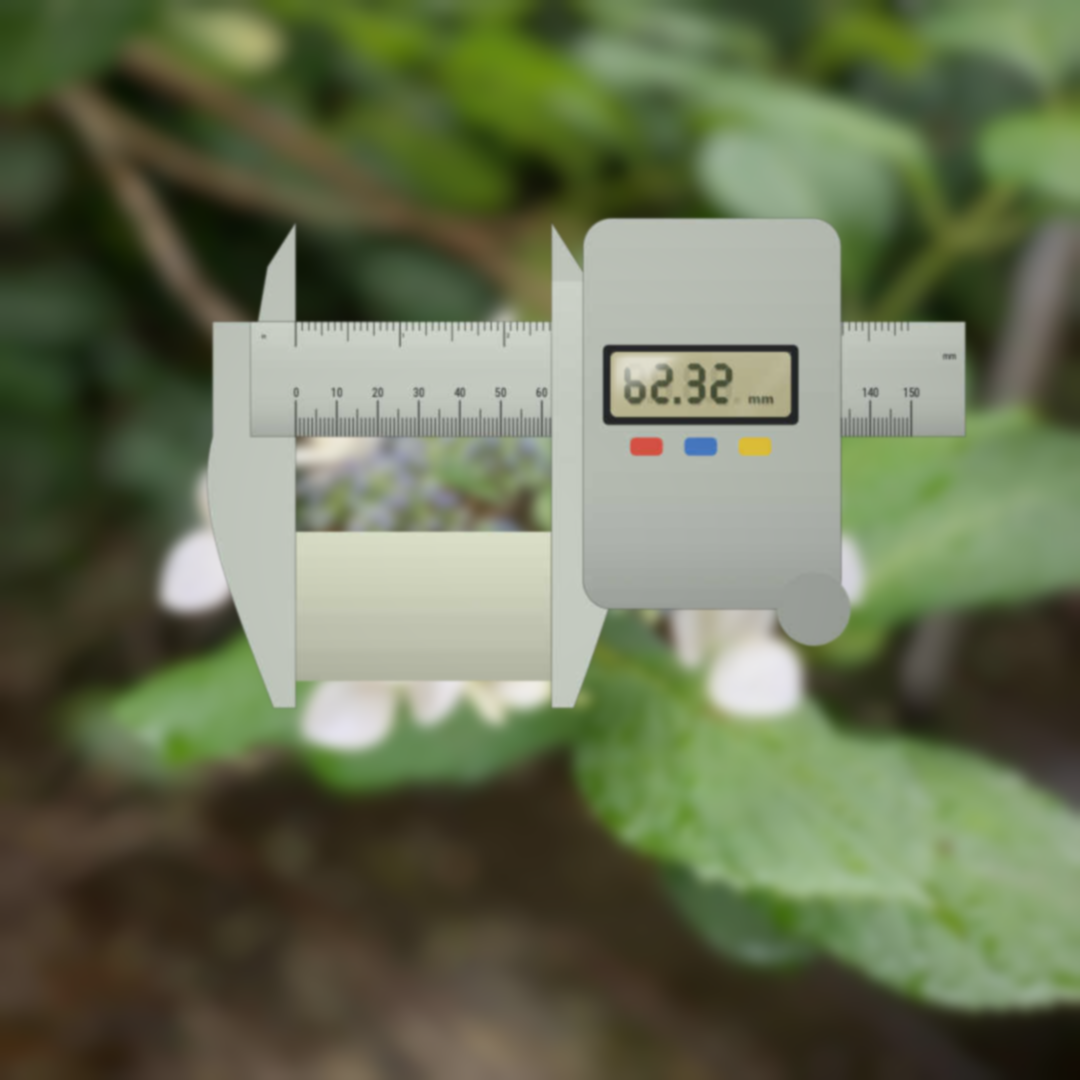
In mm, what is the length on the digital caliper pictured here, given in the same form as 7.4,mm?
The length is 62.32,mm
